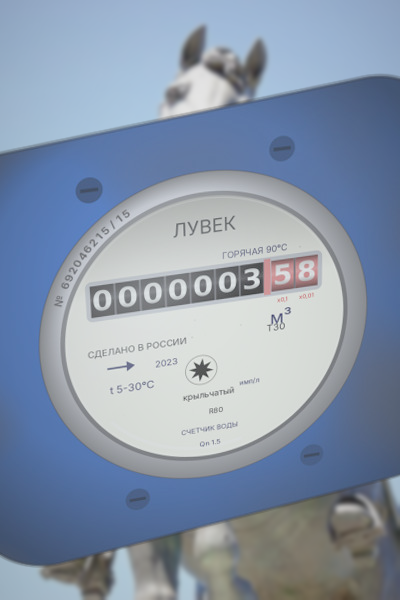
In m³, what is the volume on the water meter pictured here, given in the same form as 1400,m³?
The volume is 3.58,m³
